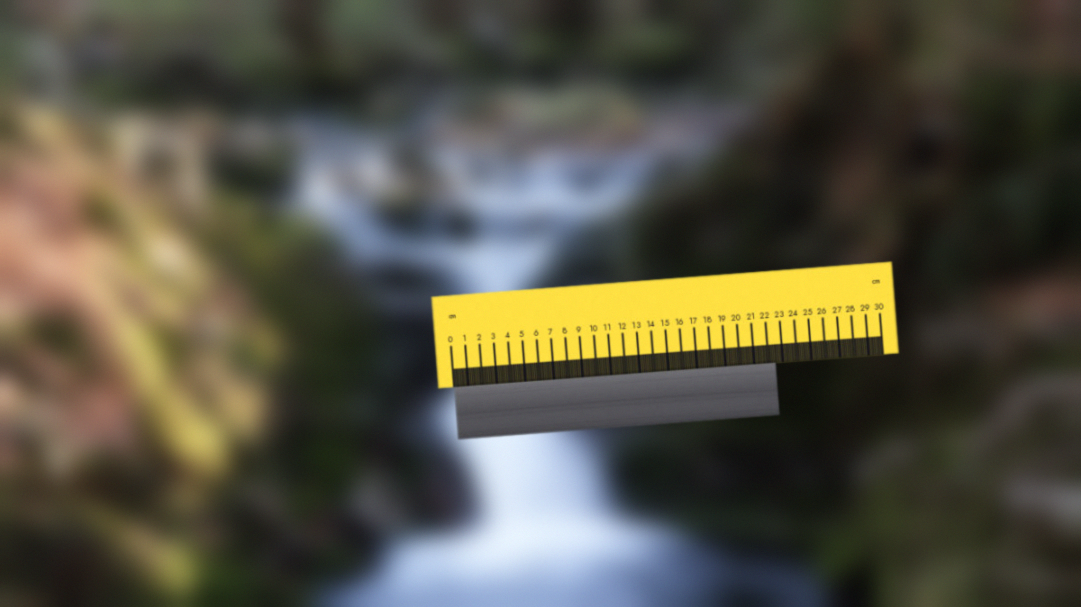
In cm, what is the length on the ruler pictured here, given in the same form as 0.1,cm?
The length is 22.5,cm
